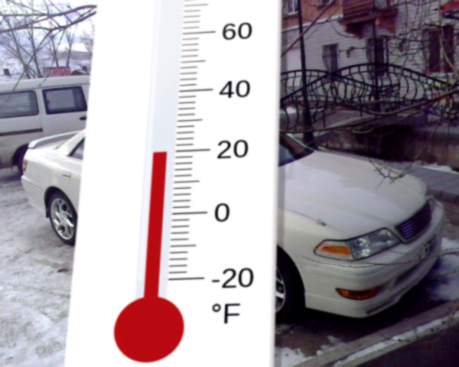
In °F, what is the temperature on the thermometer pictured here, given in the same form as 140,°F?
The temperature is 20,°F
